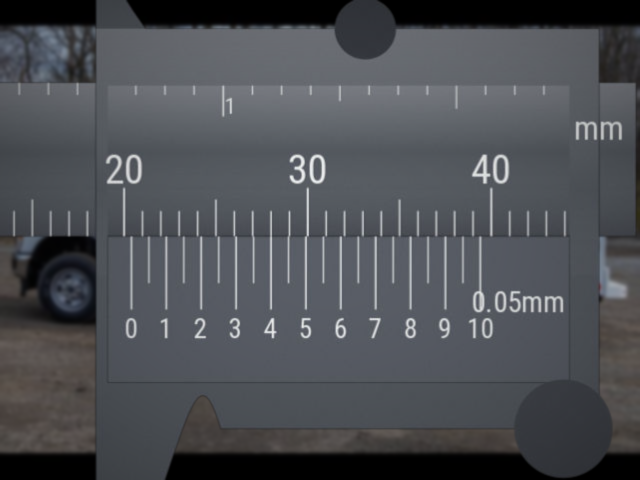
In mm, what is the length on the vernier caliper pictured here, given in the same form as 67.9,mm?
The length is 20.4,mm
